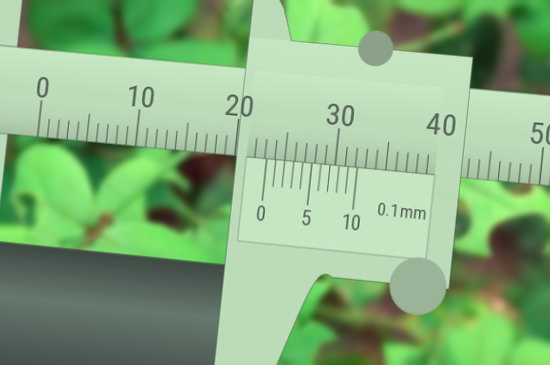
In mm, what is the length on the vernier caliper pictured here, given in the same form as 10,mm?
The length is 23.2,mm
